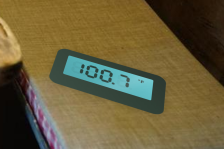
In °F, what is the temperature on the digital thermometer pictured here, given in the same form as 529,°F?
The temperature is 100.7,°F
